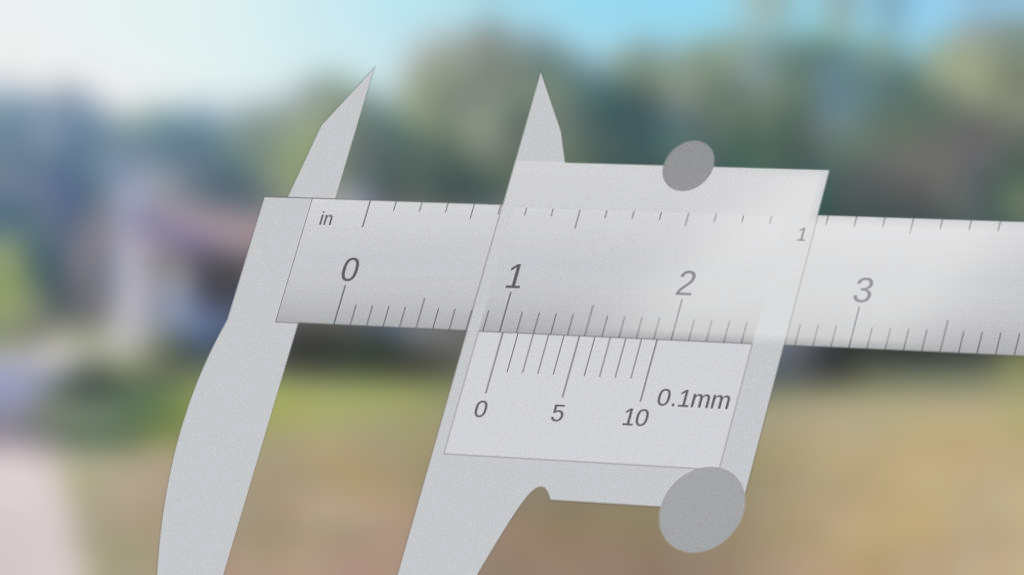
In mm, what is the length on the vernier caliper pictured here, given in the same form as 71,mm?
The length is 10.2,mm
